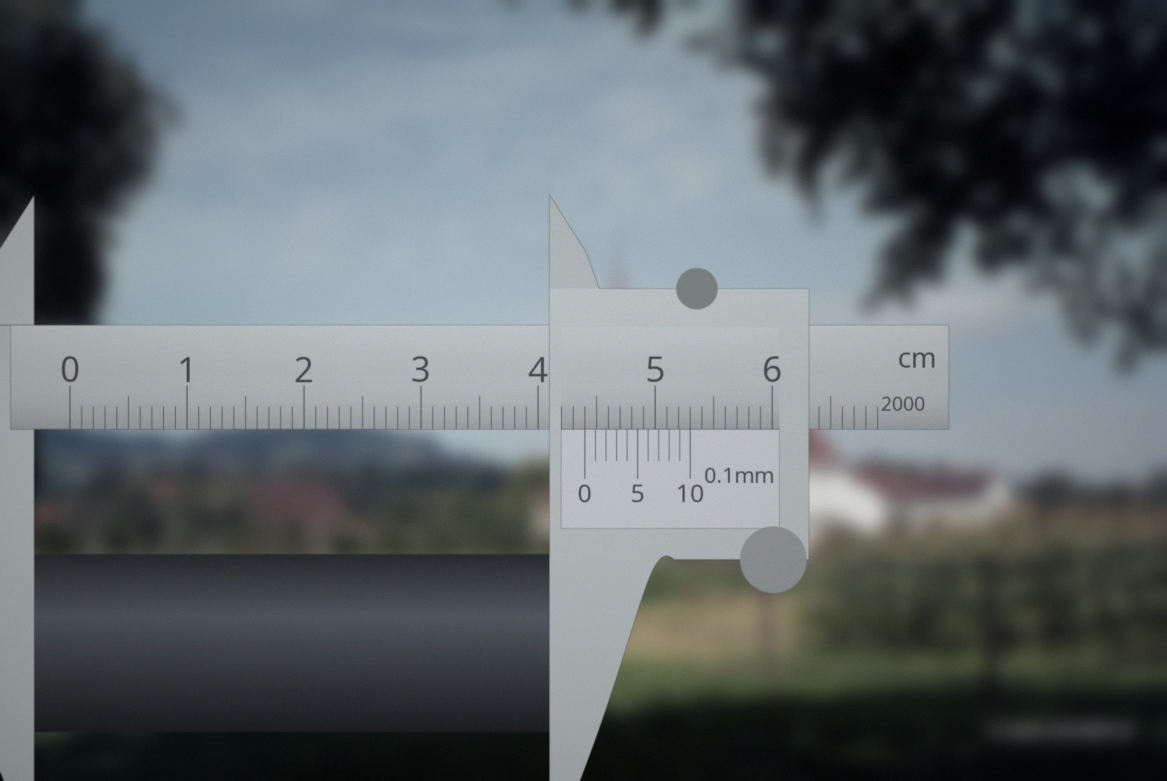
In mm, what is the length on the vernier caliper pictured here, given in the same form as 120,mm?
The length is 44.0,mm
